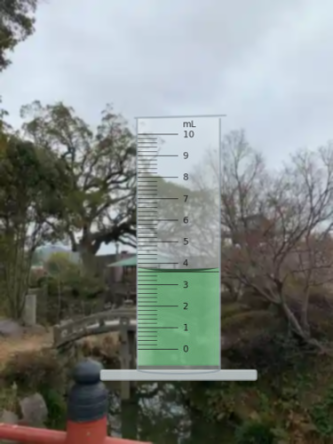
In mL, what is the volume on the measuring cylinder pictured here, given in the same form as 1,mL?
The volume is 3.6,mL
